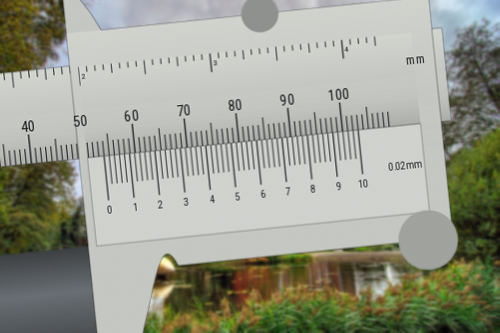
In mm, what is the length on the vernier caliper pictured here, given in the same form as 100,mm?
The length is 54.0,mm
